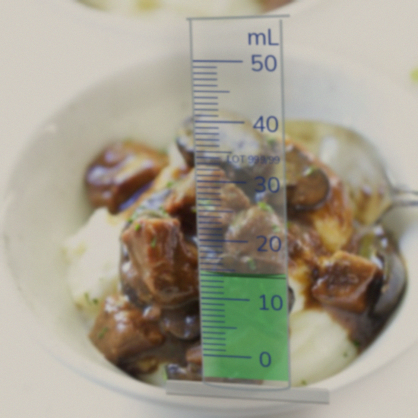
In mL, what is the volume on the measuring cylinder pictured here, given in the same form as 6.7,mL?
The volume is 14,mL
